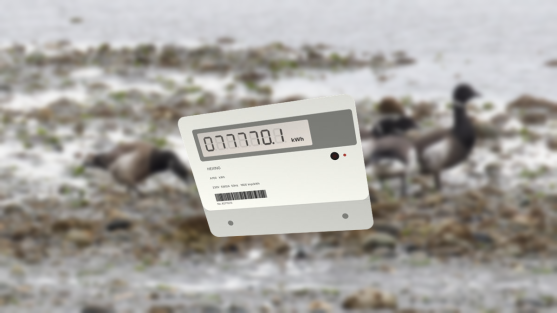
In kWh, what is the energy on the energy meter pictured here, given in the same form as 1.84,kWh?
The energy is 77770.1,kWh
